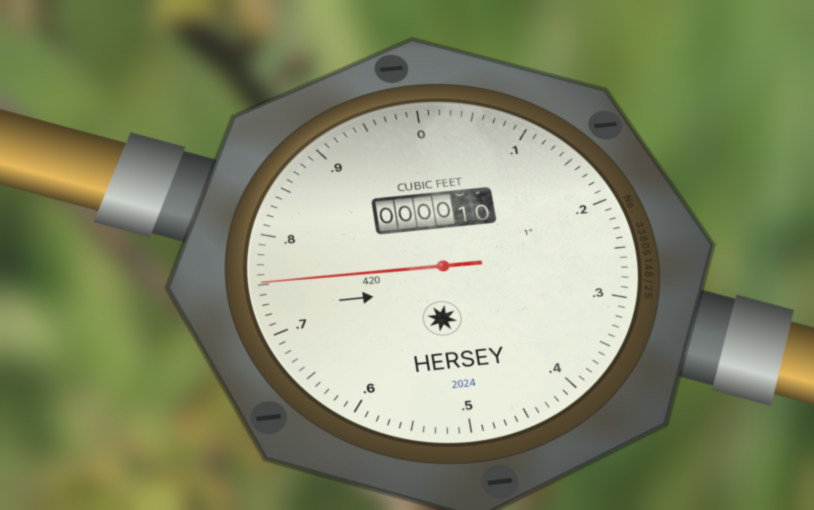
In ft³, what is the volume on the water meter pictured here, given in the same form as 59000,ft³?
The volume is 9.75,ft³
